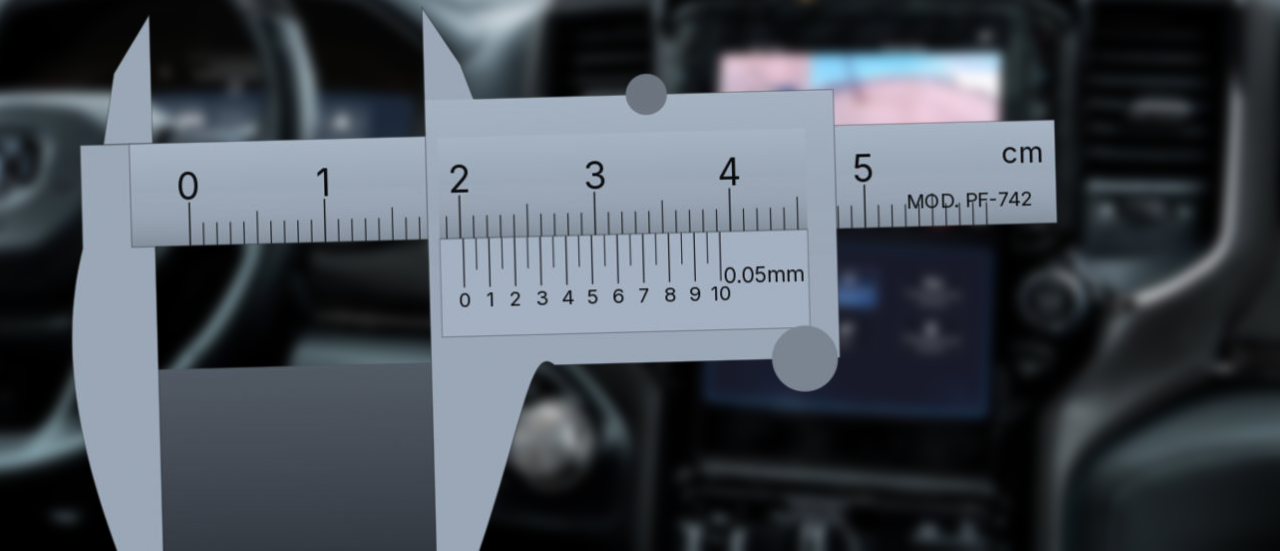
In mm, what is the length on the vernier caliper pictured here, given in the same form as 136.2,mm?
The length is 20.2,mm
